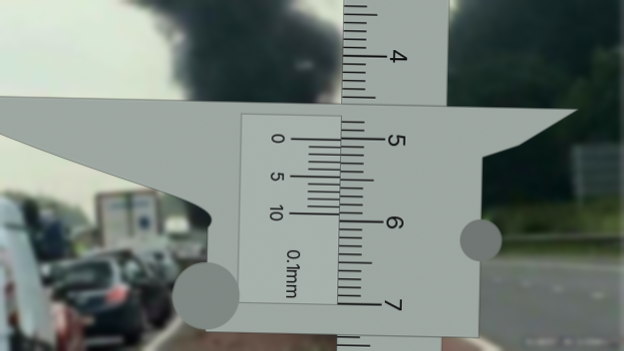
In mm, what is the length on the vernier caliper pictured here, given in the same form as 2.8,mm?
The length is 50.2,mm
